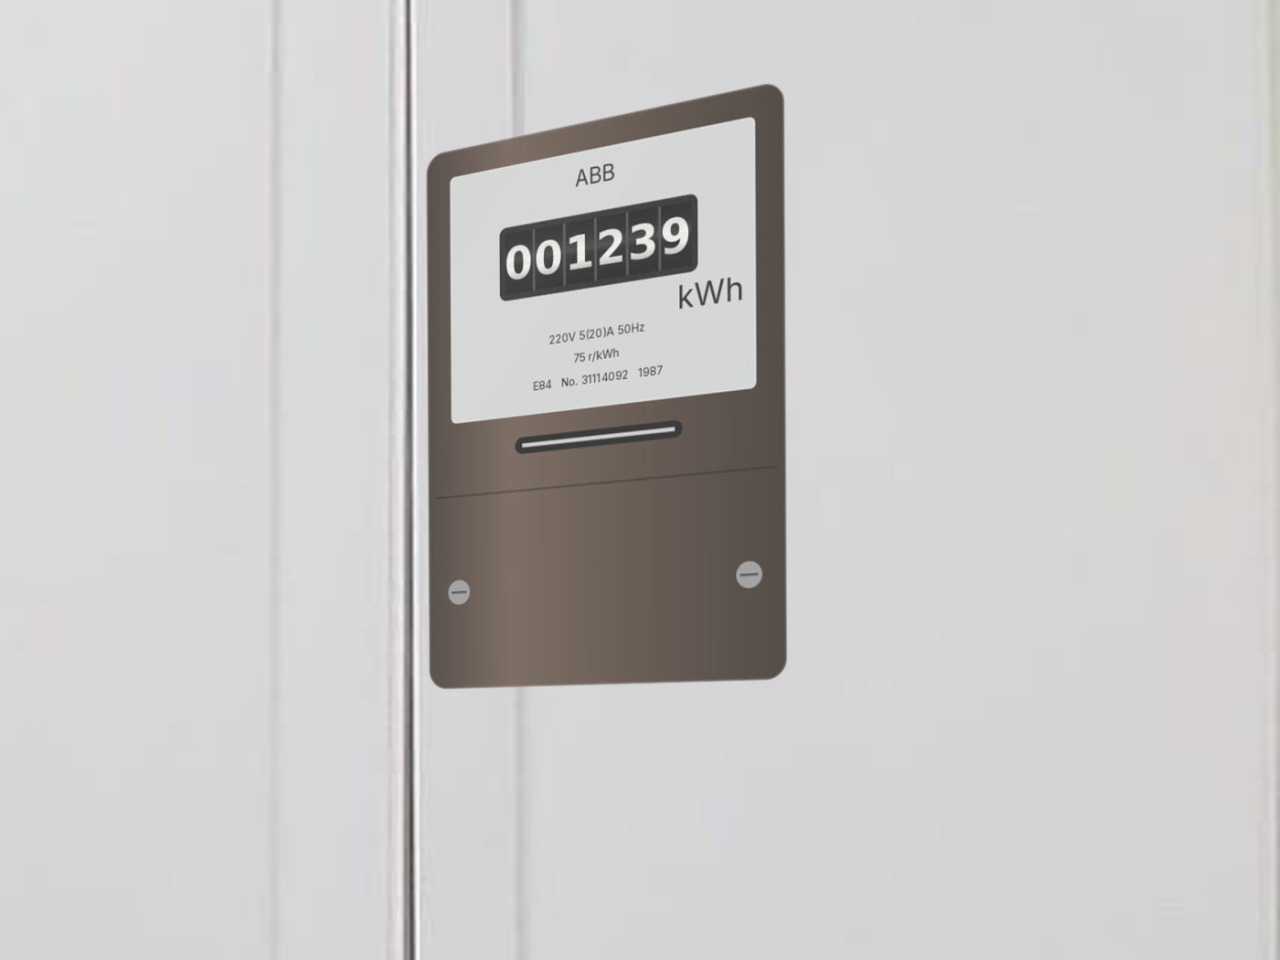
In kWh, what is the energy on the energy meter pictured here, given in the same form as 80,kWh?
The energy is 1239,kWh
